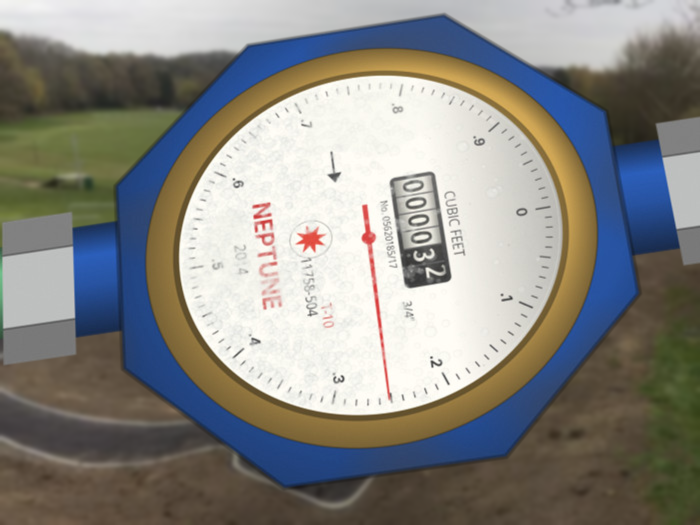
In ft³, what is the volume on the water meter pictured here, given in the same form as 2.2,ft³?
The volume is 32.25,ft³
